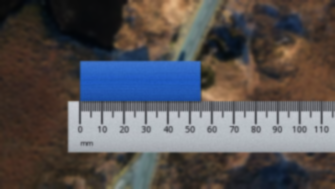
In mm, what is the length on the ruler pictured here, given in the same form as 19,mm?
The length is 55,mm
